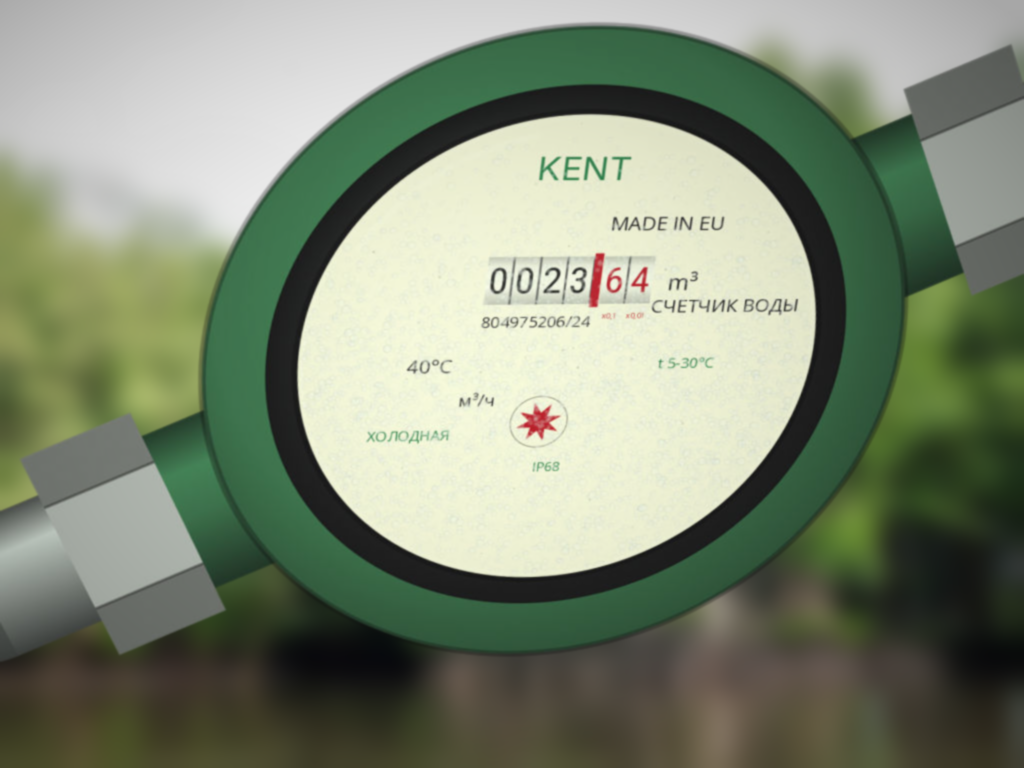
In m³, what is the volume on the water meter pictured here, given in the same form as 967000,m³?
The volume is 23.64,m³
